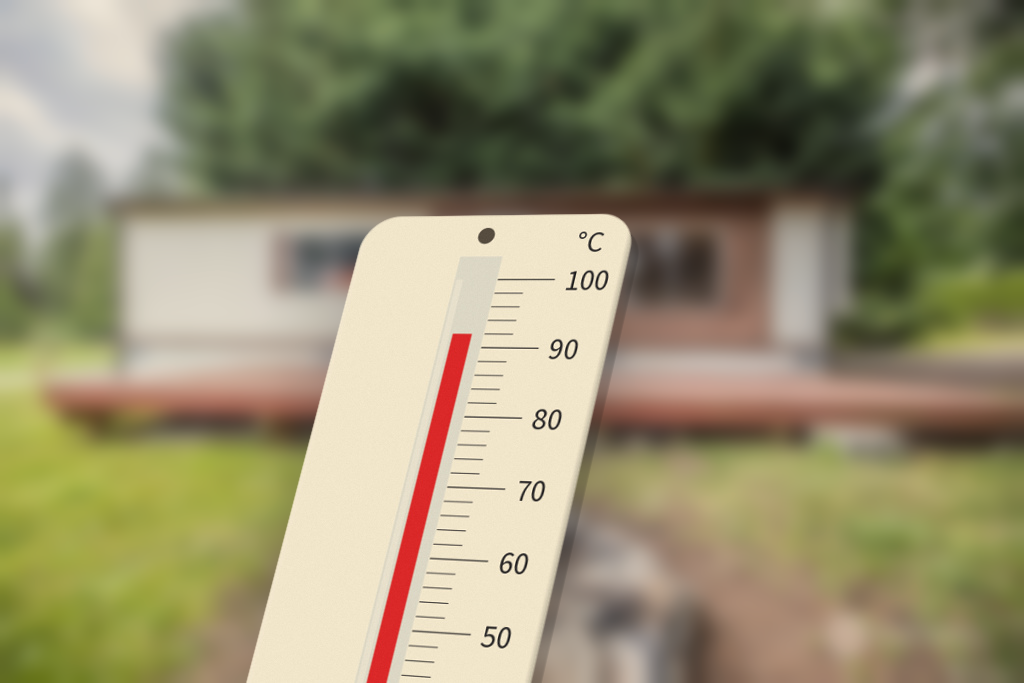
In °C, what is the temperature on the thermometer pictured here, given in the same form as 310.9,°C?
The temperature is 92,°C
